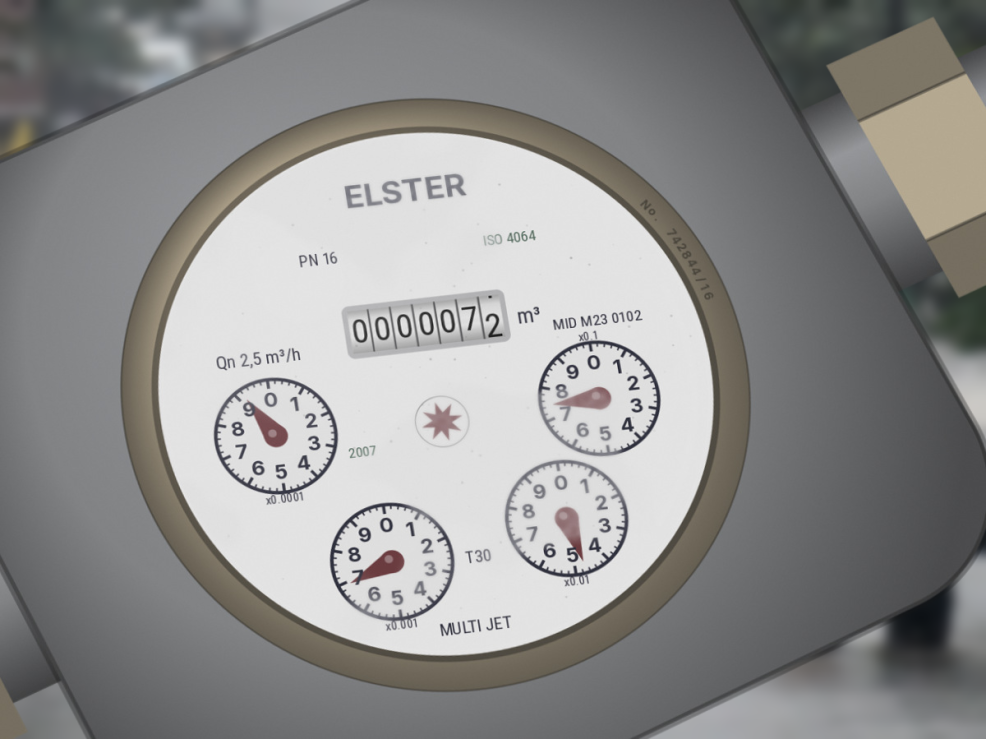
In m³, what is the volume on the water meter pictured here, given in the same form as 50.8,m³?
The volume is 71.7469,m³
